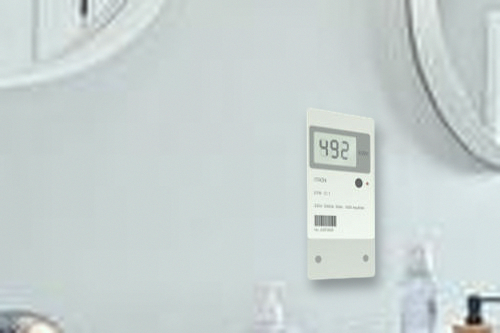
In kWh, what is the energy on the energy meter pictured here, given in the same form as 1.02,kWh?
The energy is 492,kWh
